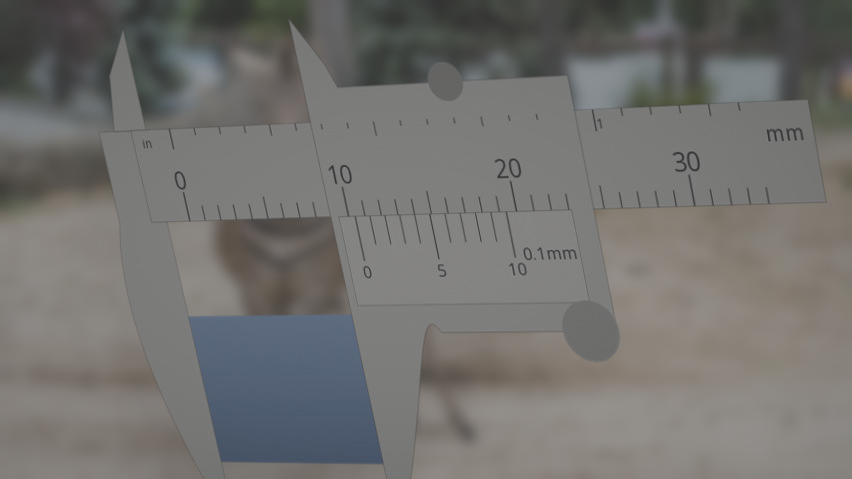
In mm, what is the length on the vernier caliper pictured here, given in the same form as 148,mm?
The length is 10.4,mm
